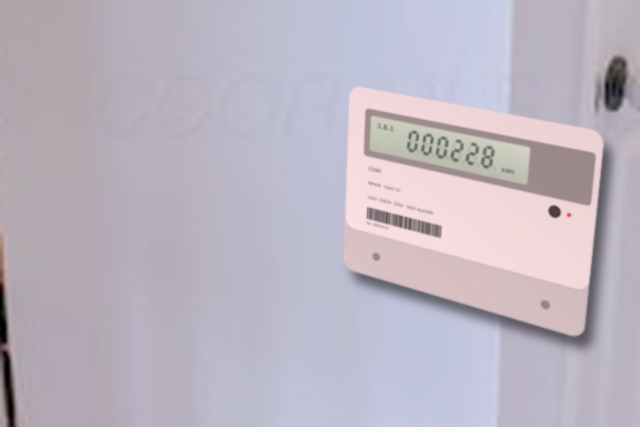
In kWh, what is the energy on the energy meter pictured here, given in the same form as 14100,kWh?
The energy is 228,kWh
